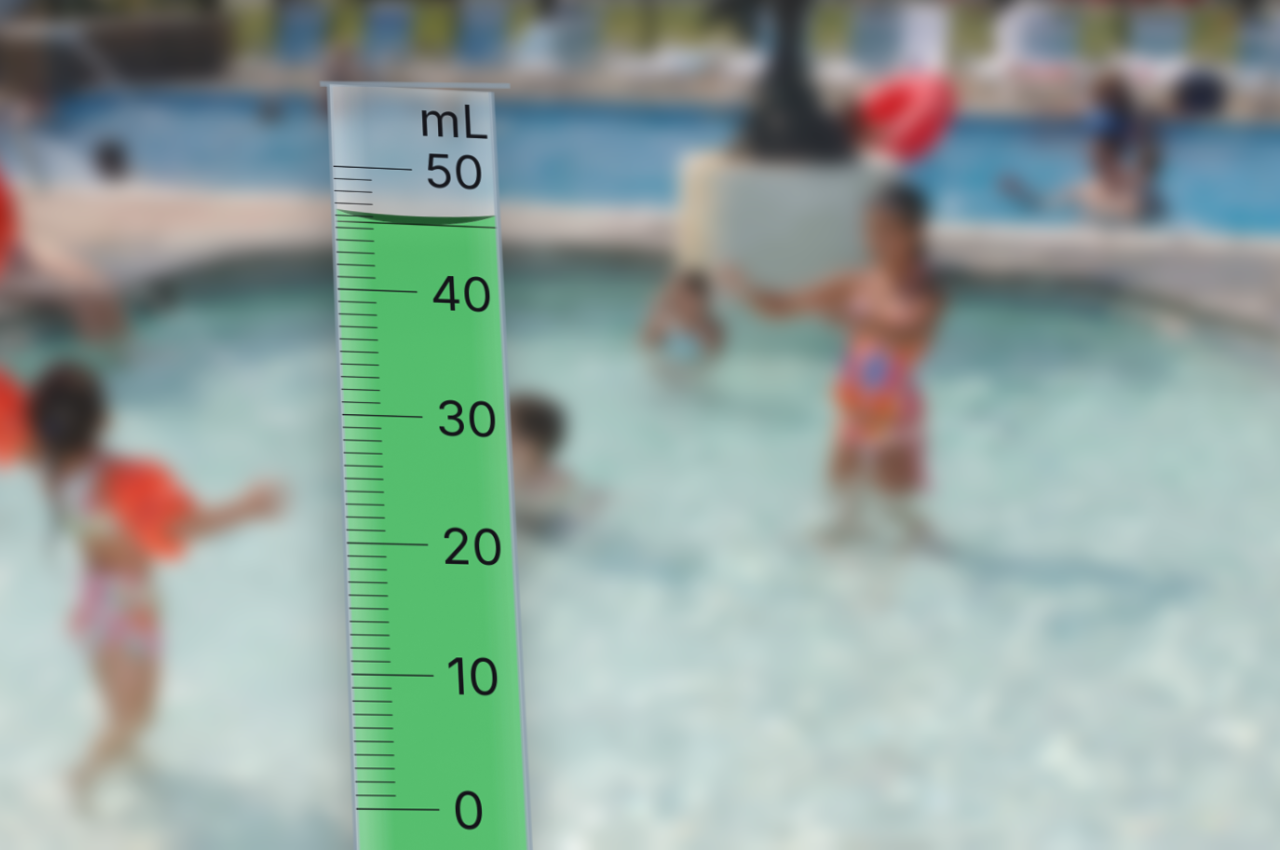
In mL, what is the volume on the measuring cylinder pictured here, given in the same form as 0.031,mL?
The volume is 45.5,mL
